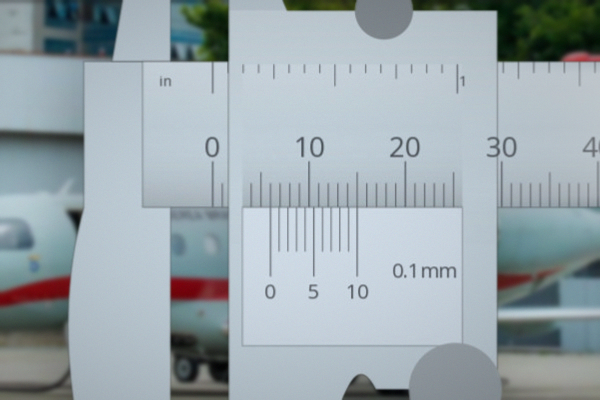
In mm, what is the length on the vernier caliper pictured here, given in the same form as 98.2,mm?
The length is 6.0,mm
